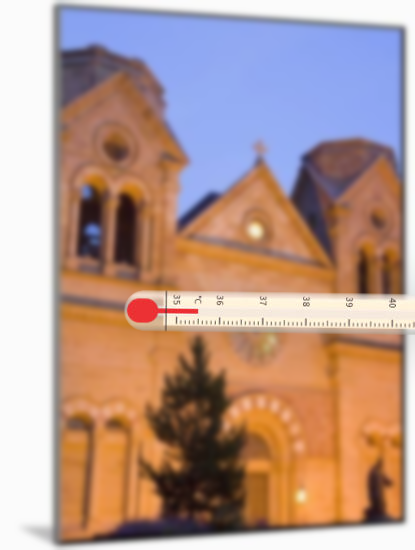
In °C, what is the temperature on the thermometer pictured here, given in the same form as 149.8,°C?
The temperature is 35.5,°C
